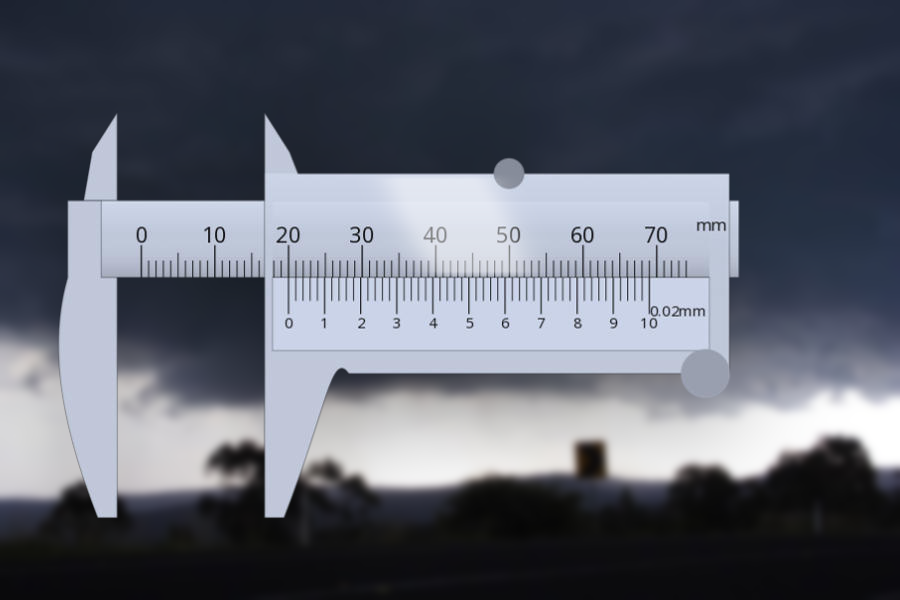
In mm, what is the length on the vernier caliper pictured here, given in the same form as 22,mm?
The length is 20.0,mm
